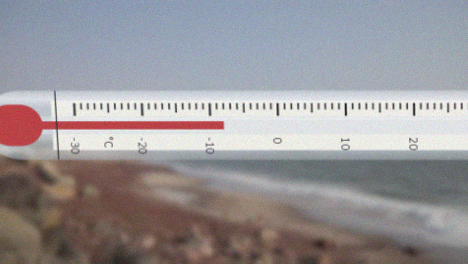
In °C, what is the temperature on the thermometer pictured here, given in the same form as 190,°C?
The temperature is -8,°C
